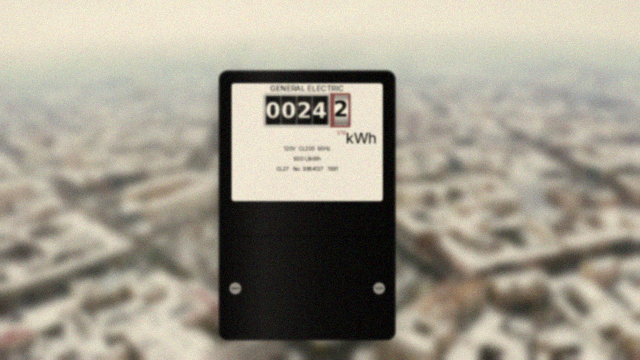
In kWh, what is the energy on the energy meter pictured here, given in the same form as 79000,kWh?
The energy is 24.2,kWh
